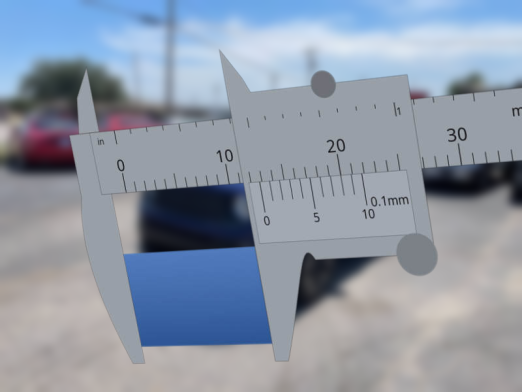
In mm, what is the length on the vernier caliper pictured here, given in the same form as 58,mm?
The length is 12.8,mm
